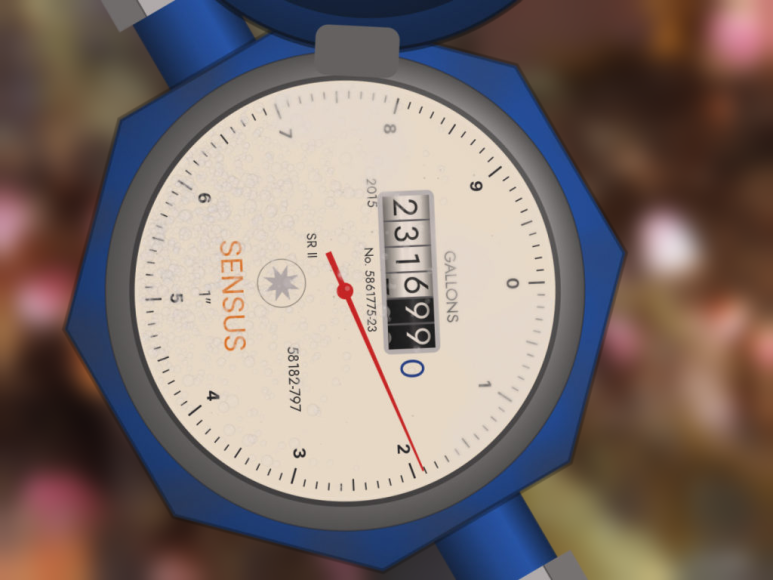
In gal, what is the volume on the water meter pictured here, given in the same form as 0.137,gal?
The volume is 2316991.9,gal
